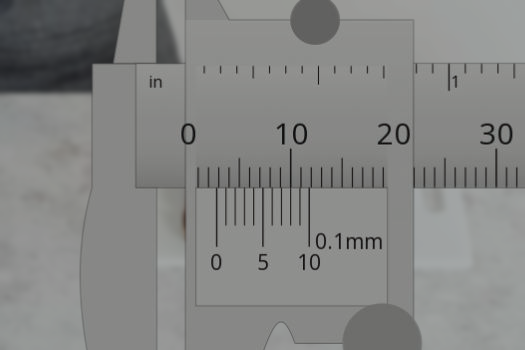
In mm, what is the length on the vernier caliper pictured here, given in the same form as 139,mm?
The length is 2.8,mm
